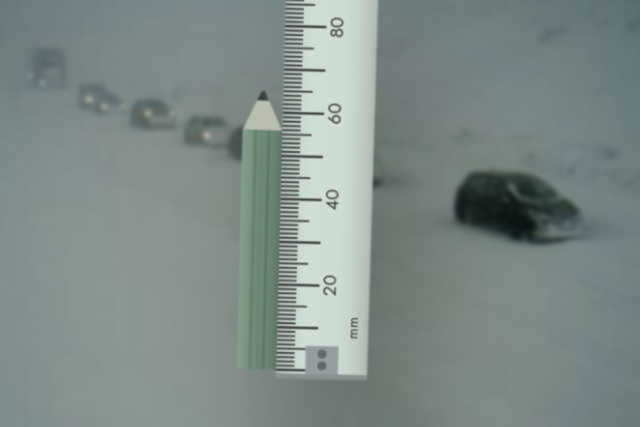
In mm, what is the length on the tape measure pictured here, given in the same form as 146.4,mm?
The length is 65,mm
